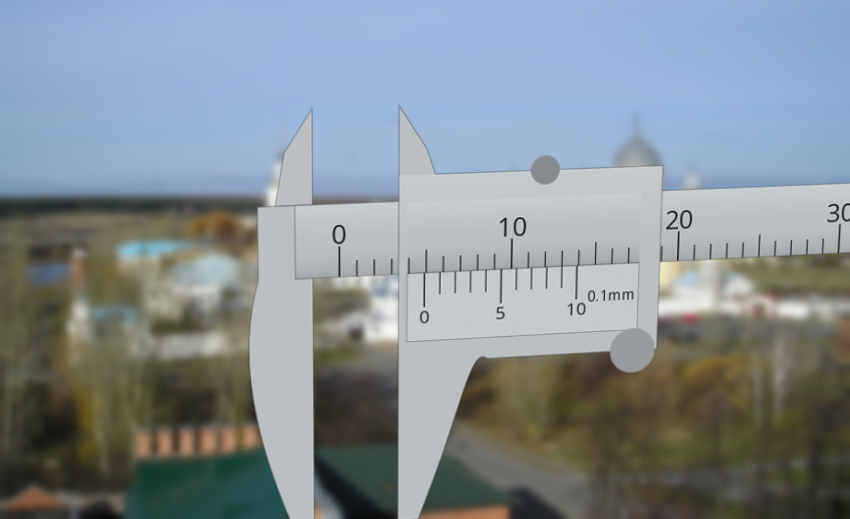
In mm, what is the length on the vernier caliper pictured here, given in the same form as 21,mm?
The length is 4.9,mm
